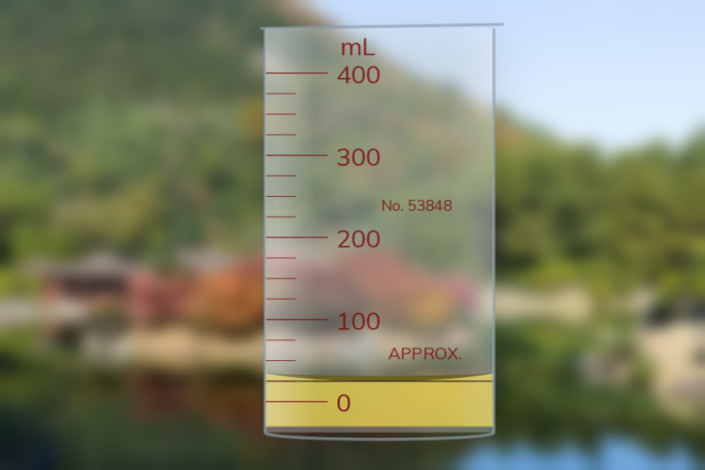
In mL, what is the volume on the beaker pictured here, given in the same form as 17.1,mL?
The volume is 25,mL
